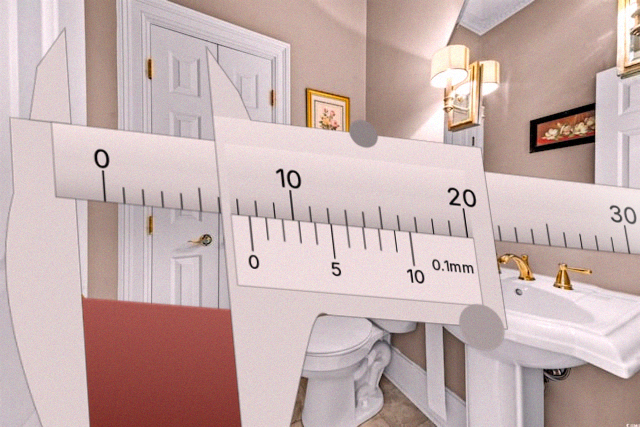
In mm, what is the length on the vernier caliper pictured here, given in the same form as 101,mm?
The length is 7.6,mm
